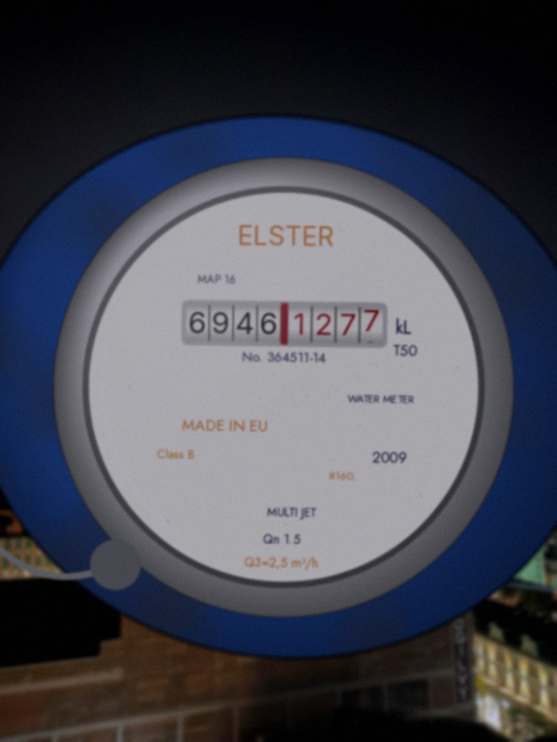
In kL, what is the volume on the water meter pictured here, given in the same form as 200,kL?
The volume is 6946.1277,kL
